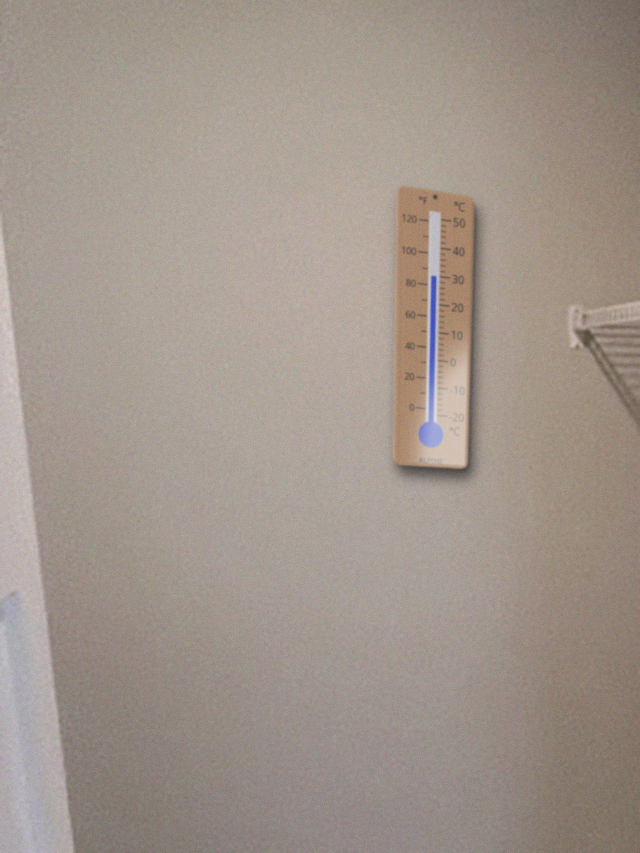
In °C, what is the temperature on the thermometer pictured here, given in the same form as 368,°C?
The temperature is 30,°C
